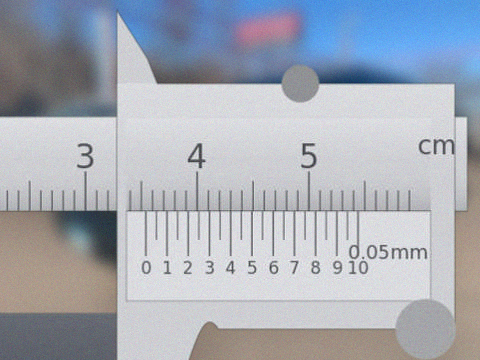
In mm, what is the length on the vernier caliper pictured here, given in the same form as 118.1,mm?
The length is 35.4,mm
